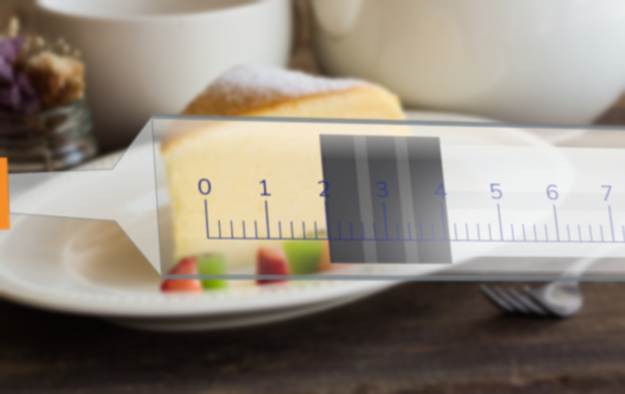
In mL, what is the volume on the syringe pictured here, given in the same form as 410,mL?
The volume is 2,mL
